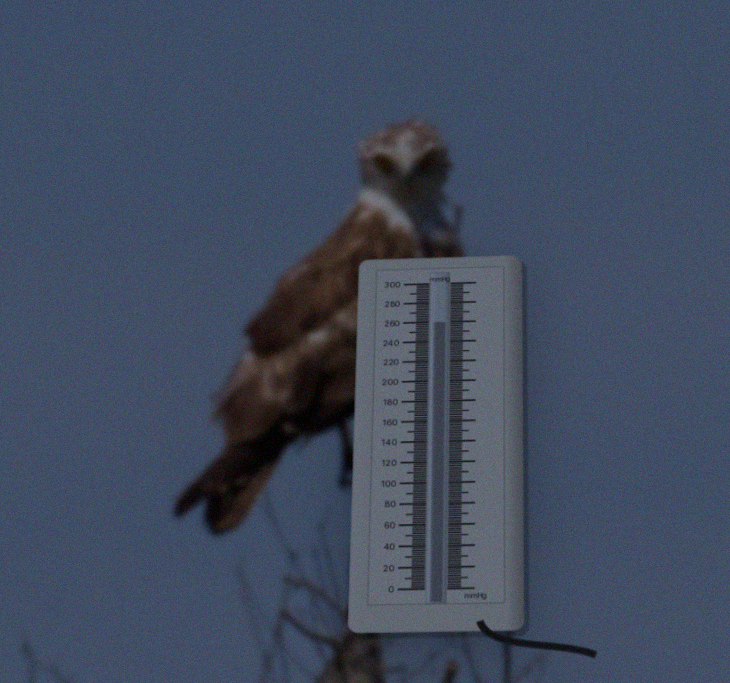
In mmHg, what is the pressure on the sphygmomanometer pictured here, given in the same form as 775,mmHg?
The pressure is 260,mmHg
